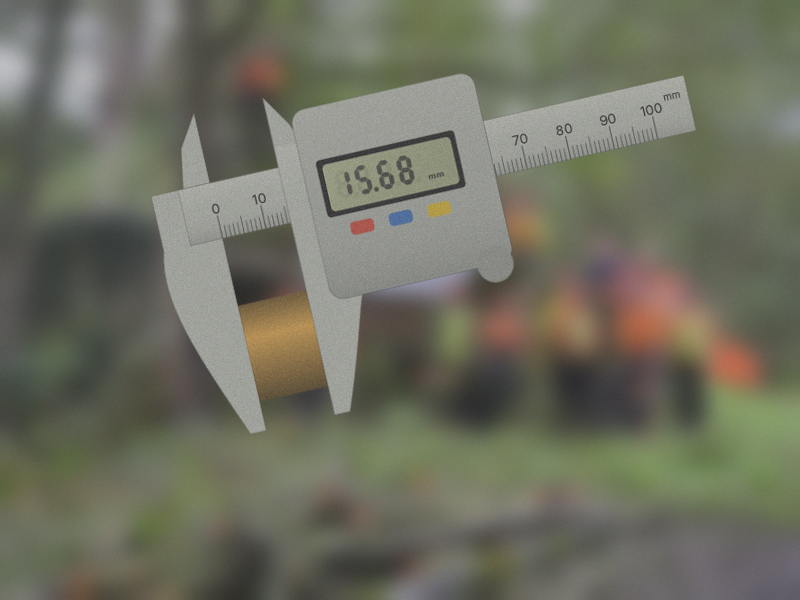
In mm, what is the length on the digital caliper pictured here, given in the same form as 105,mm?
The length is 15.68,mm
